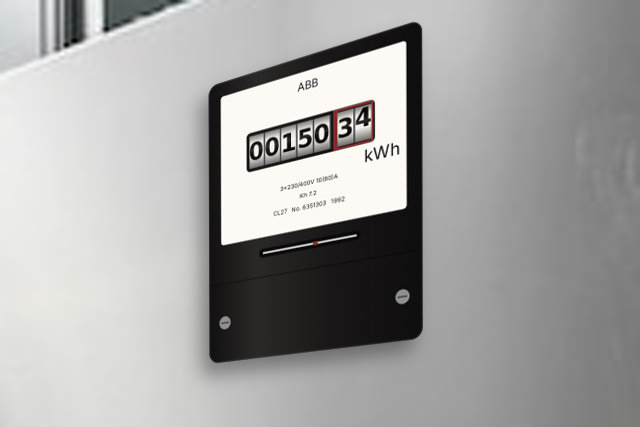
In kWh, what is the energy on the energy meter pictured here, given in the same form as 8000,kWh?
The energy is 150.34,kWh
